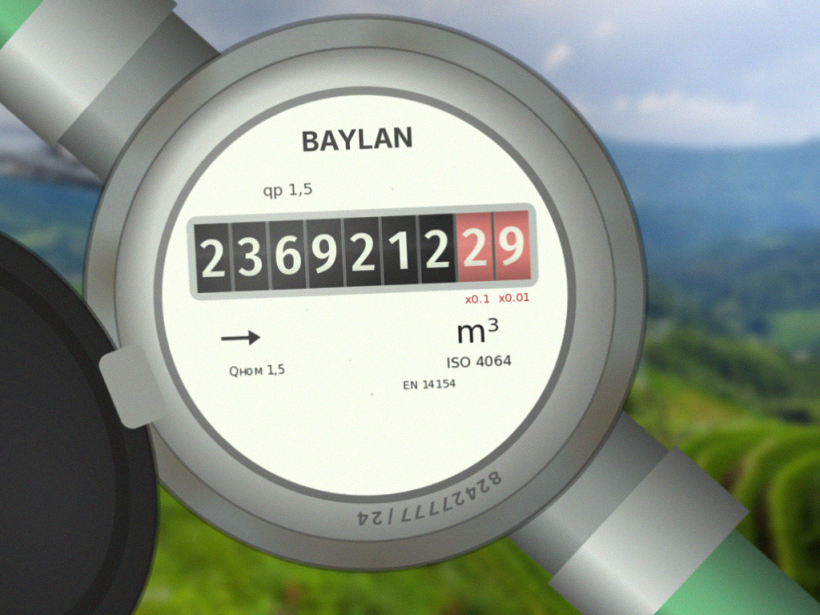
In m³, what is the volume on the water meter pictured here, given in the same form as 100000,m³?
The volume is 2369212.29,m³
